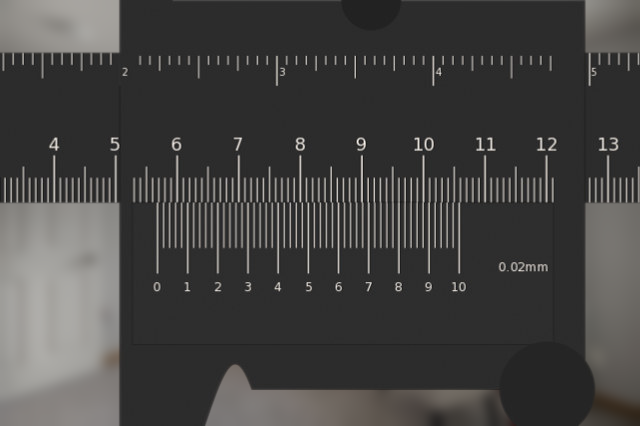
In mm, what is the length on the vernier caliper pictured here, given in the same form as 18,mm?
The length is 56.8,mm
